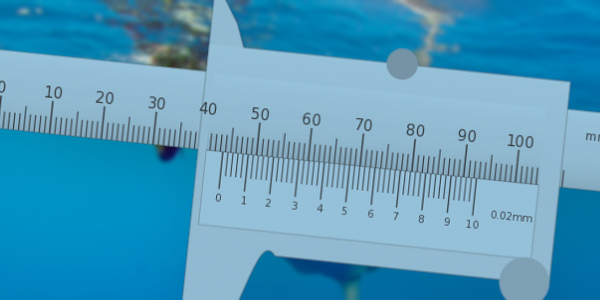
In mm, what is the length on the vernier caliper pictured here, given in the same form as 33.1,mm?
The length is 43.5,mm
